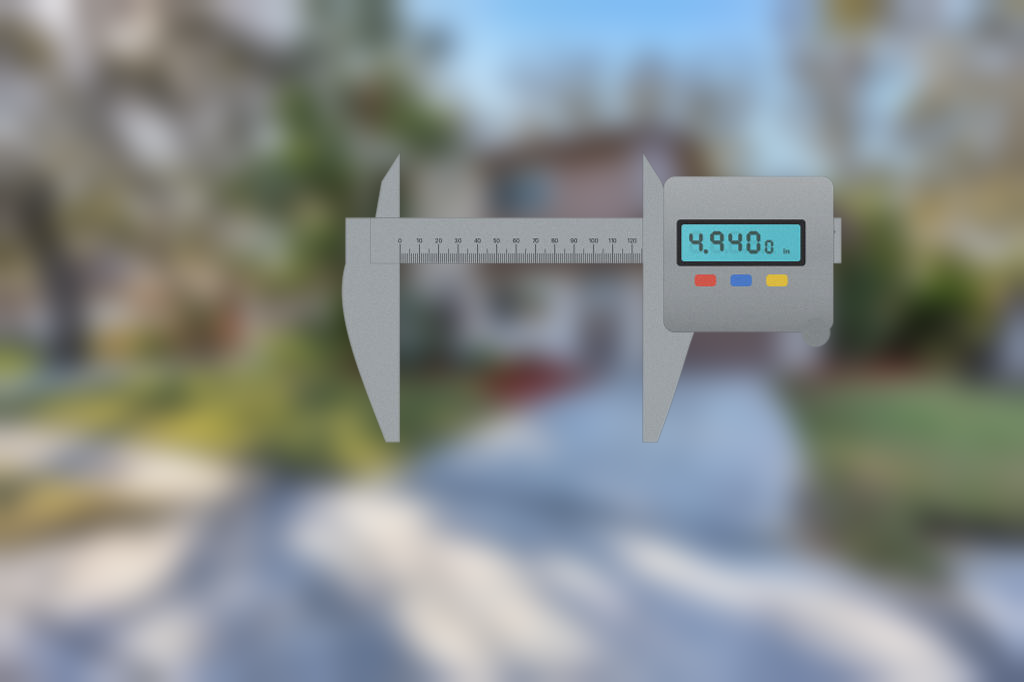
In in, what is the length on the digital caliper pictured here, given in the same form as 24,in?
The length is 4.9400,in
